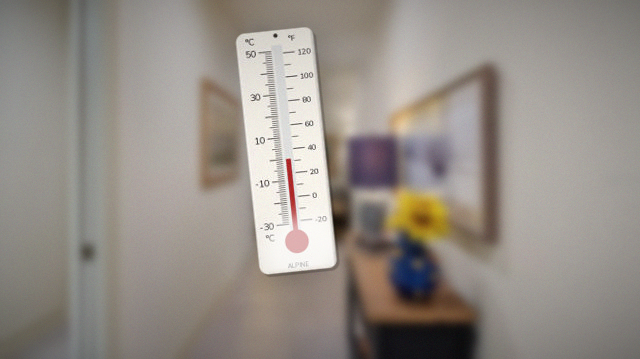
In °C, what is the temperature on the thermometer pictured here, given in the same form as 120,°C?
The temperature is 0,°C
